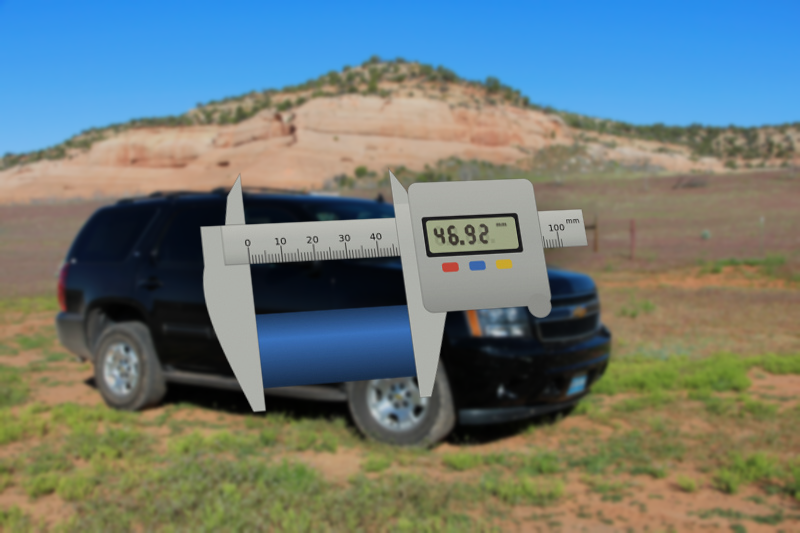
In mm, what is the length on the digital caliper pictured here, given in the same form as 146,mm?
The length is 46.92,mm
